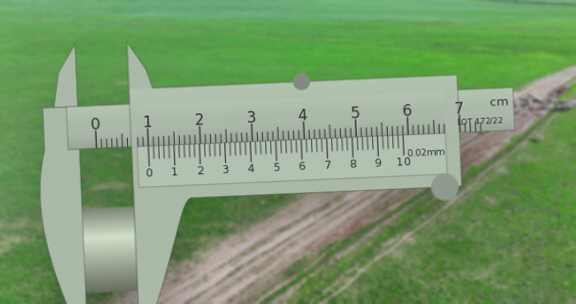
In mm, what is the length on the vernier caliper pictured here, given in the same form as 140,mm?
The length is 10.0,mm
